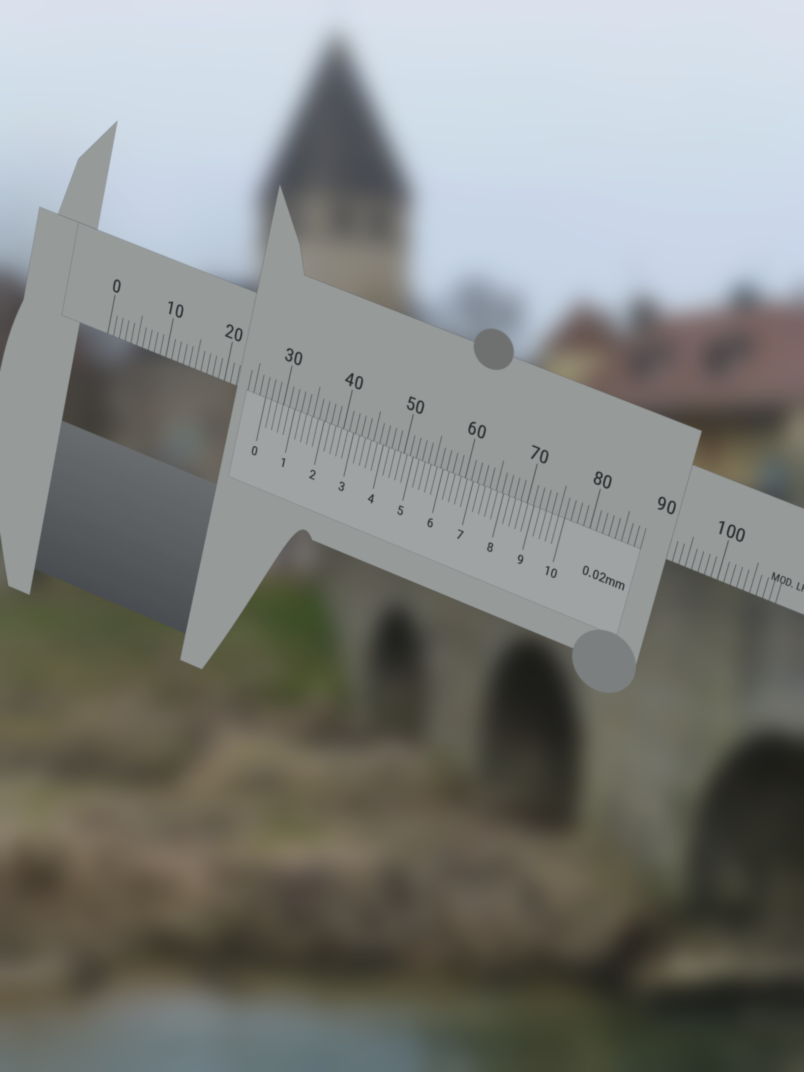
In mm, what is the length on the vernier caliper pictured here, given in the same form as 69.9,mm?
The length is 27.0,mm
